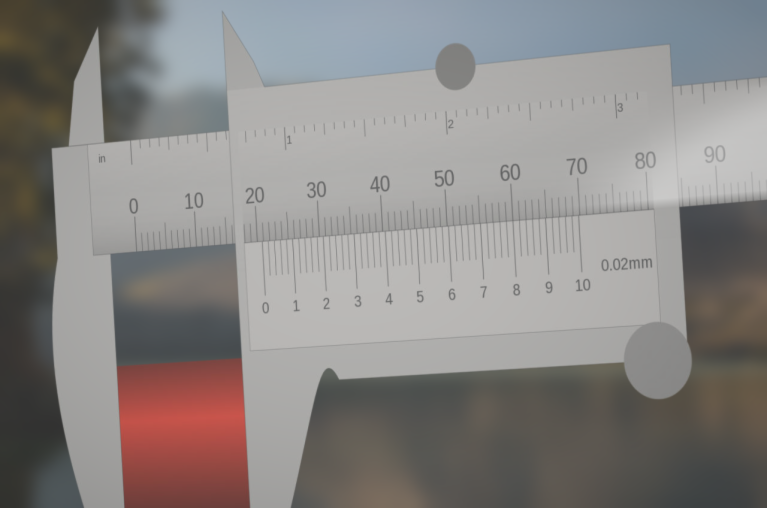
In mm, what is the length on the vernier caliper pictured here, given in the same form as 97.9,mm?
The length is 20.8,mm
